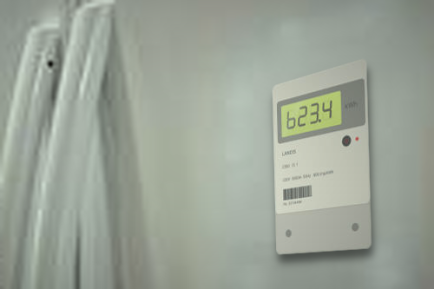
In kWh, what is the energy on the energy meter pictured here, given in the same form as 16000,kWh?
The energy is 623.4,kWh
